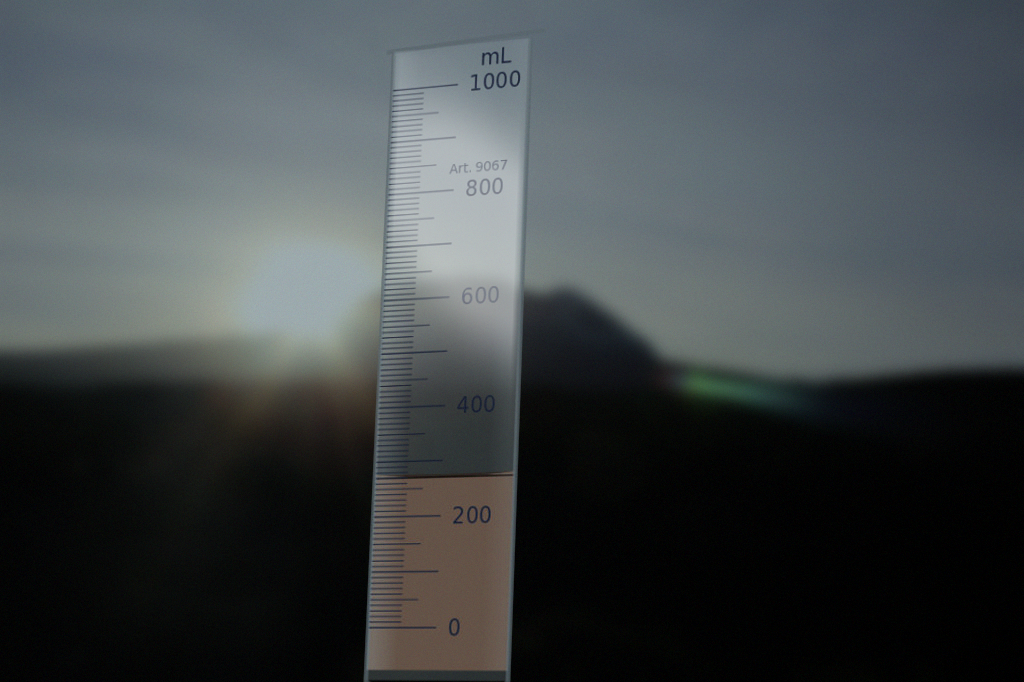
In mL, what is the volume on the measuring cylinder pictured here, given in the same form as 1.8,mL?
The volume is 270,mL
